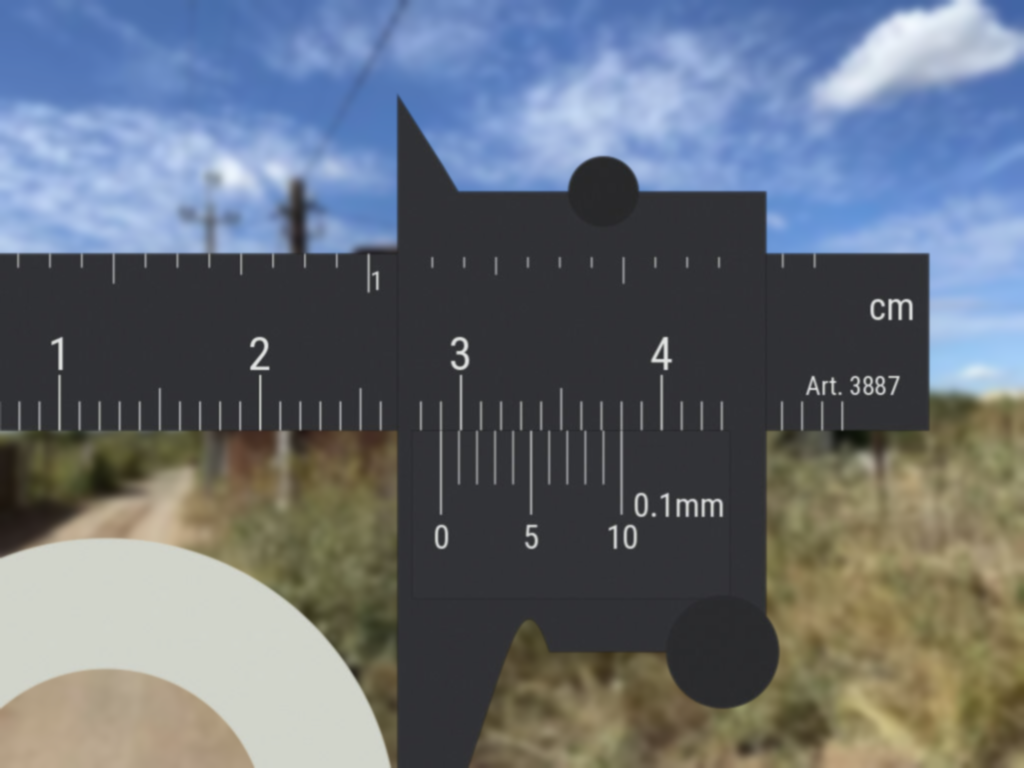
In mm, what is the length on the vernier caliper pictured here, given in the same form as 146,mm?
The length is 29.0,mm
